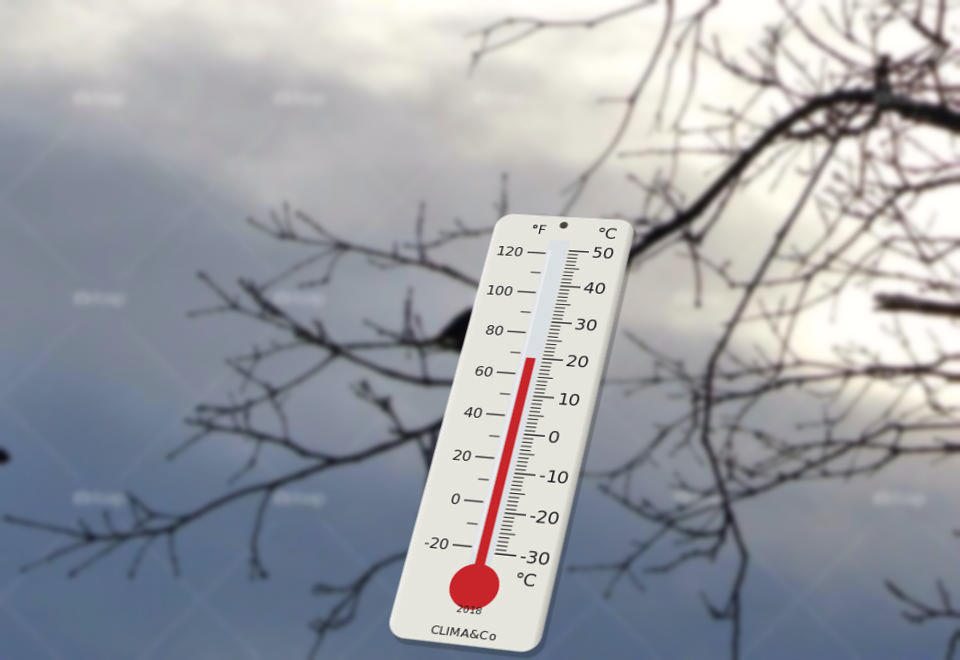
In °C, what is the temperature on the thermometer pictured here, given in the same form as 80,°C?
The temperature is 20,°C
